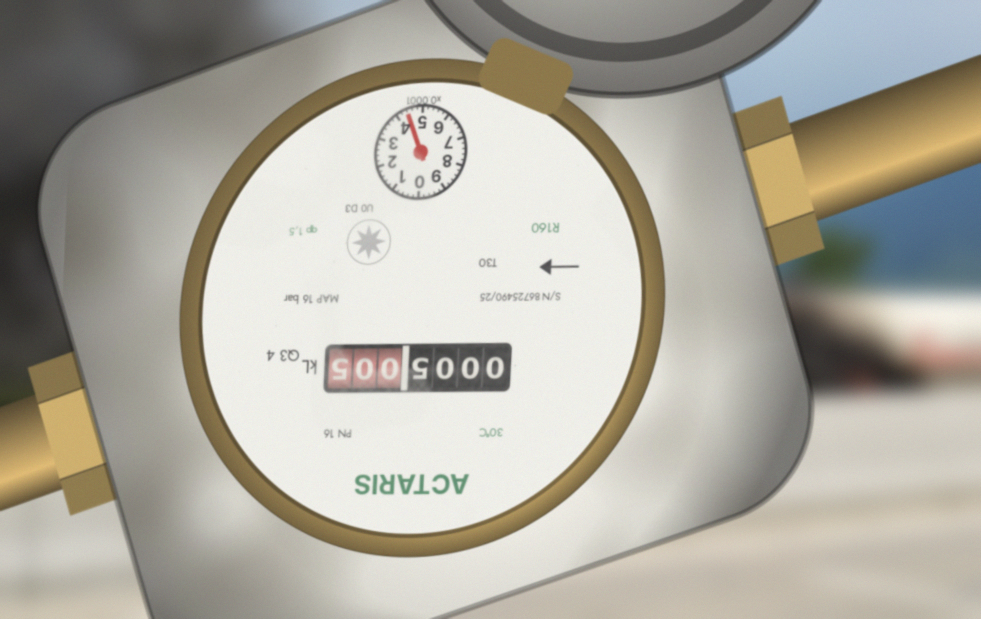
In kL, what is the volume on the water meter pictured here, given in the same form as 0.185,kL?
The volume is 5.0054,kL
